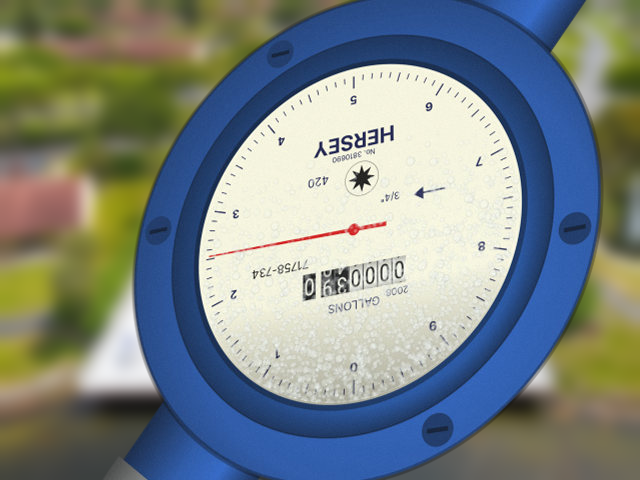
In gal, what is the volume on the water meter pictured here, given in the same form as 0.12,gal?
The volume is 392.5,gal
